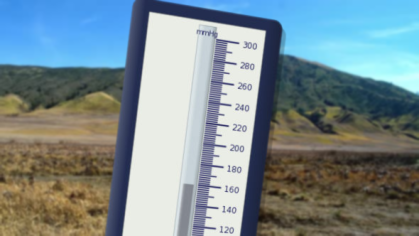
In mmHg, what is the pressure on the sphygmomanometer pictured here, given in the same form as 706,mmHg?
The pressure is 160,mmHg
